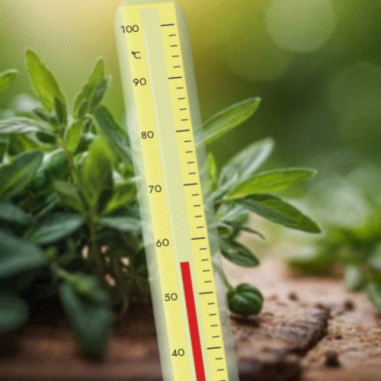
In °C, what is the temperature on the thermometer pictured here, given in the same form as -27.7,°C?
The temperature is 56,°C
